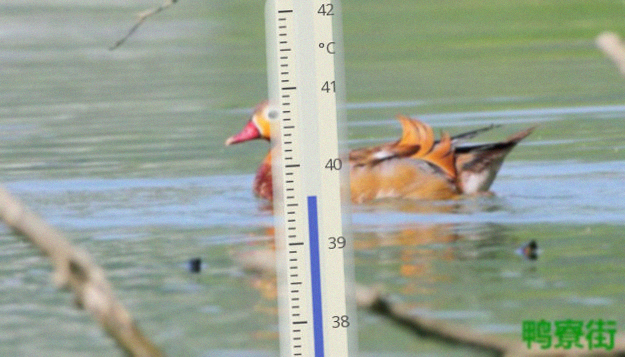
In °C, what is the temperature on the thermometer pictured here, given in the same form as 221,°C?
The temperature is 39.6,°C
